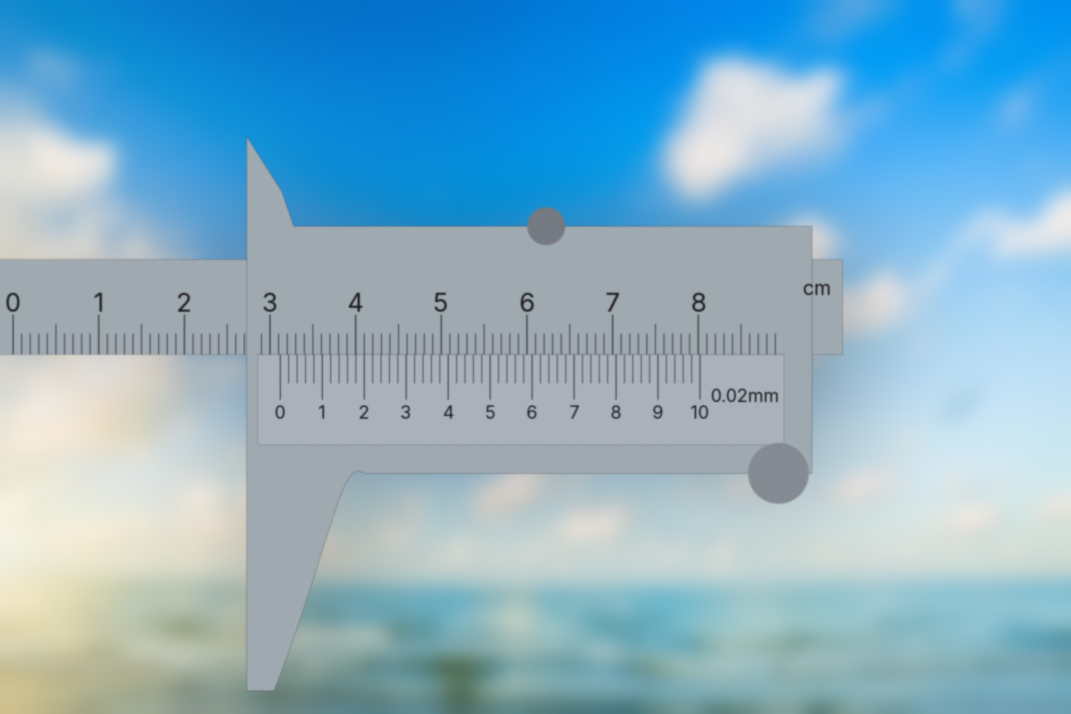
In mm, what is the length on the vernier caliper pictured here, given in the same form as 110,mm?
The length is 31.2,mm
